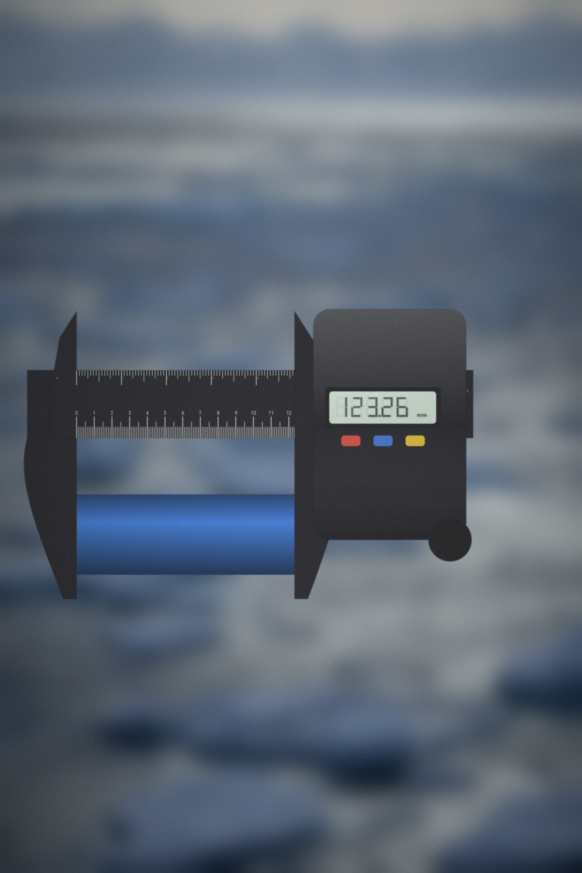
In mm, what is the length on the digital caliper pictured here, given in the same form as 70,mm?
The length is 123.26,mm
